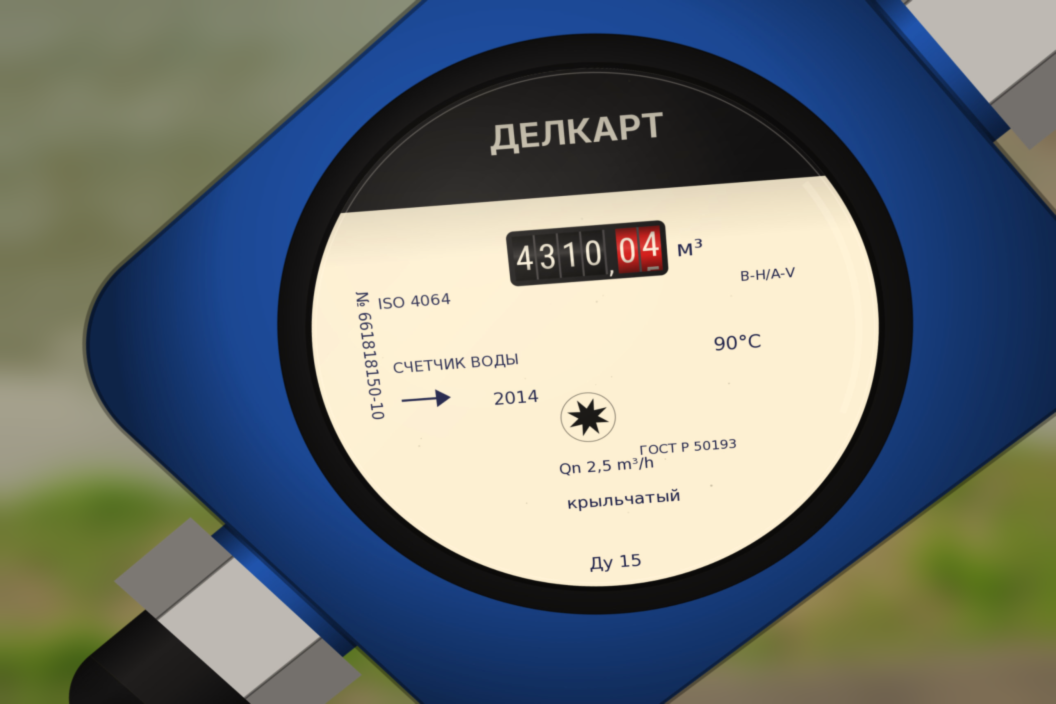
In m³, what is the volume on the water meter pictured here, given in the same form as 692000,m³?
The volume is 4310.04,m³
